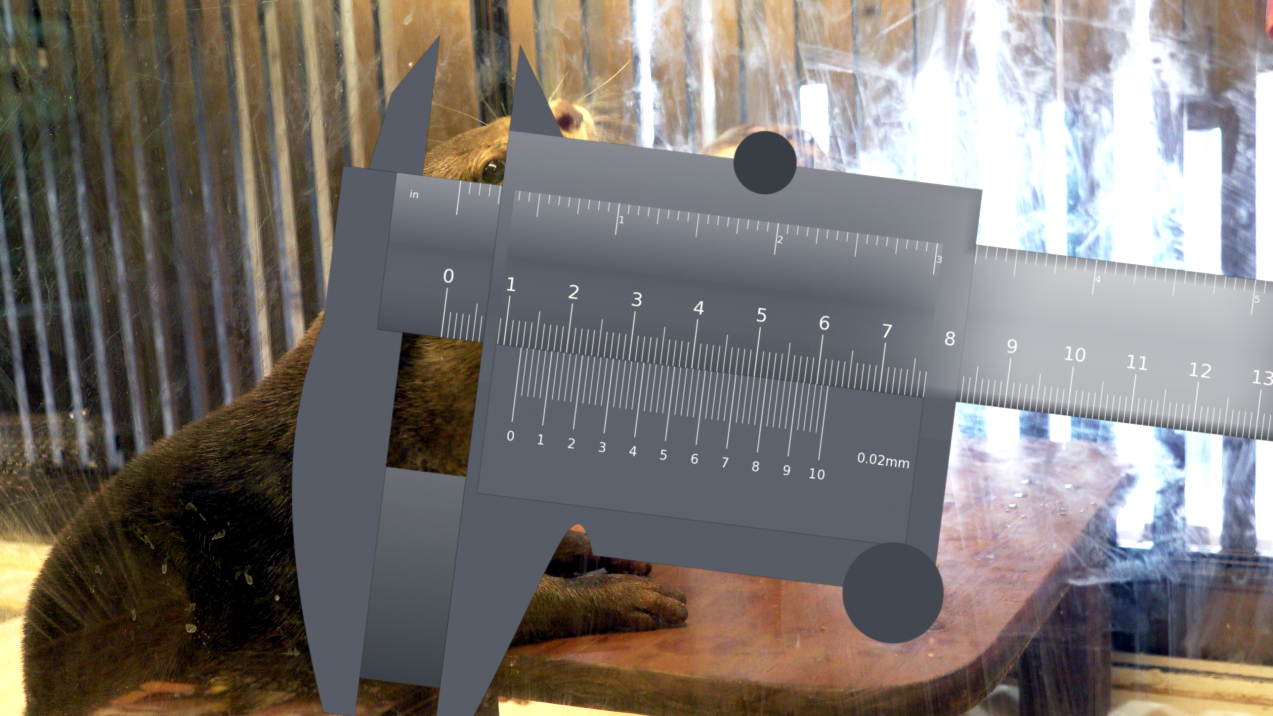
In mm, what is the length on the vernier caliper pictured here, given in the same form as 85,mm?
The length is 12.8,mm
